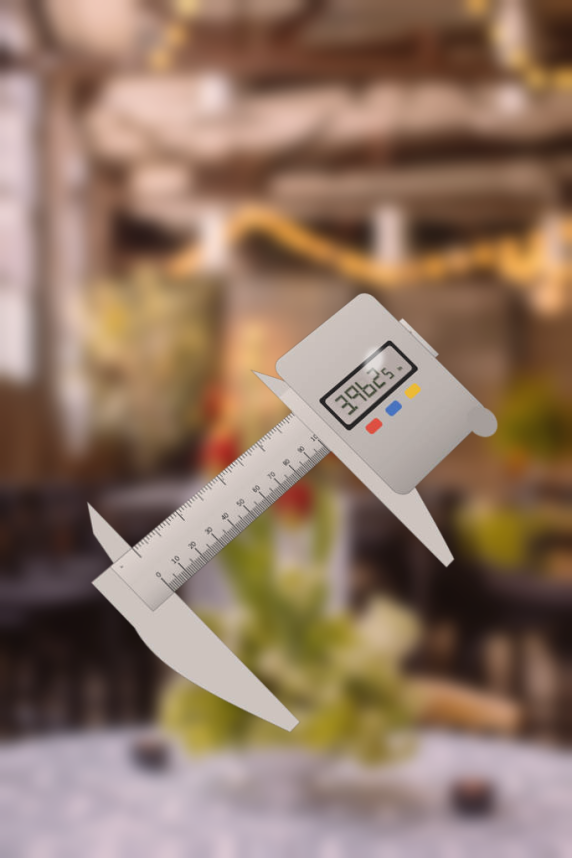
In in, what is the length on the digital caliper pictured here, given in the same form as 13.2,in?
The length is 3.9625,in
